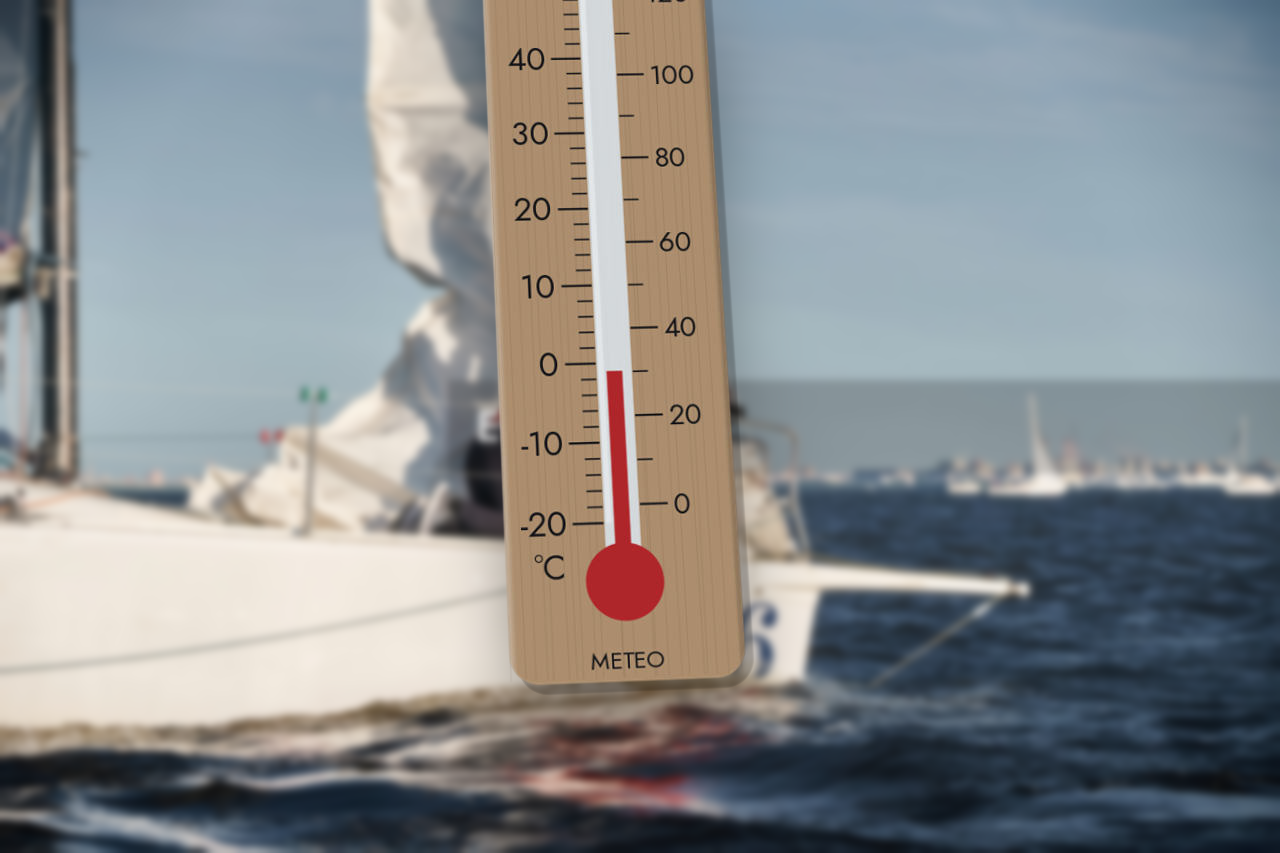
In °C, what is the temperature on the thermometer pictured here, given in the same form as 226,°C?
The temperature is -1,°C
